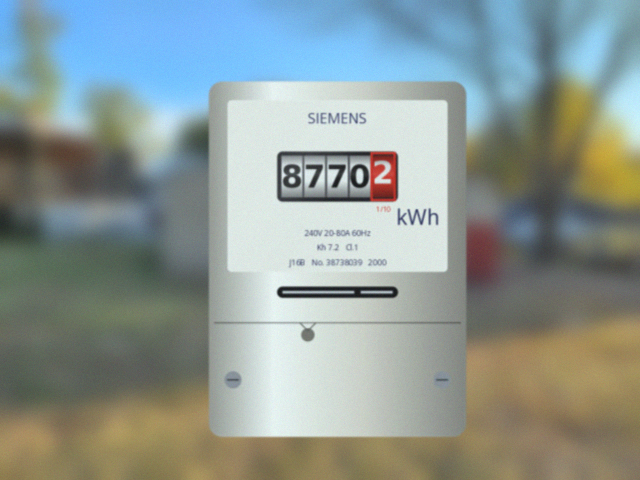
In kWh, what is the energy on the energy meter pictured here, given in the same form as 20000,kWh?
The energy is 8770.2,kWh
